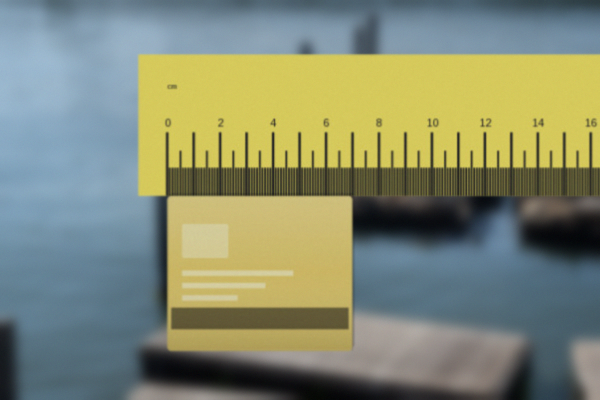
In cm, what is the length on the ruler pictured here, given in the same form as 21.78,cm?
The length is 7,cm
